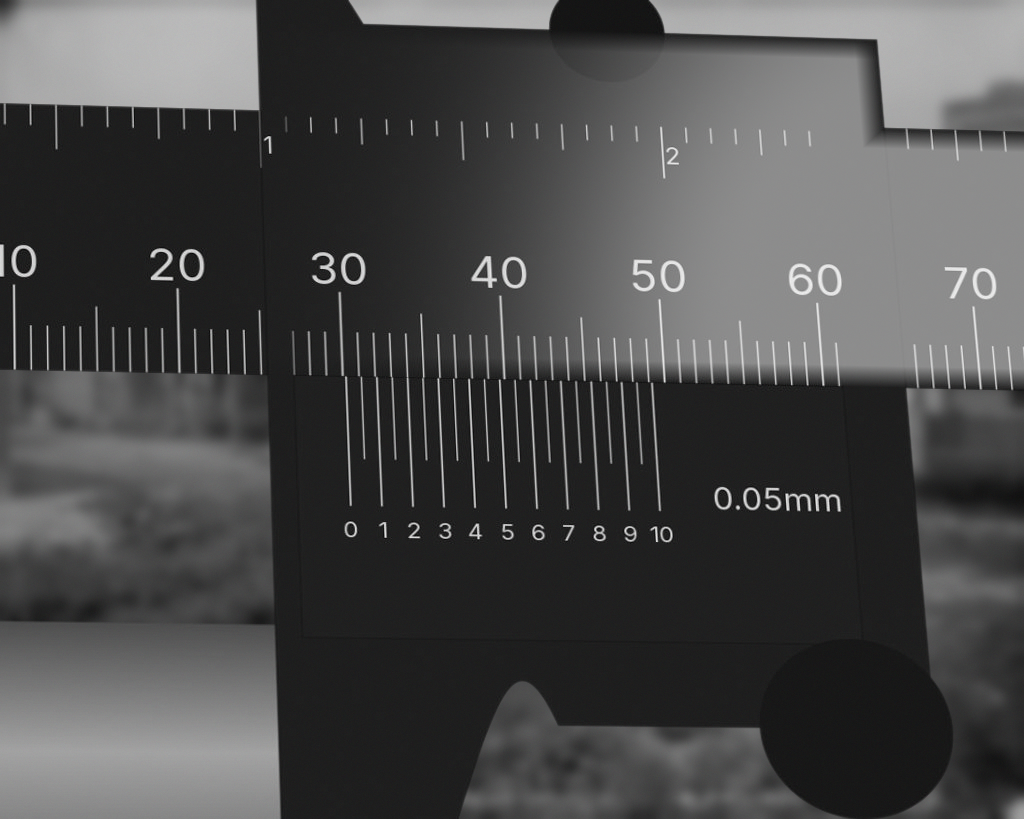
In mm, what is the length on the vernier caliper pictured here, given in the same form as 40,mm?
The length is 30.2,mm
